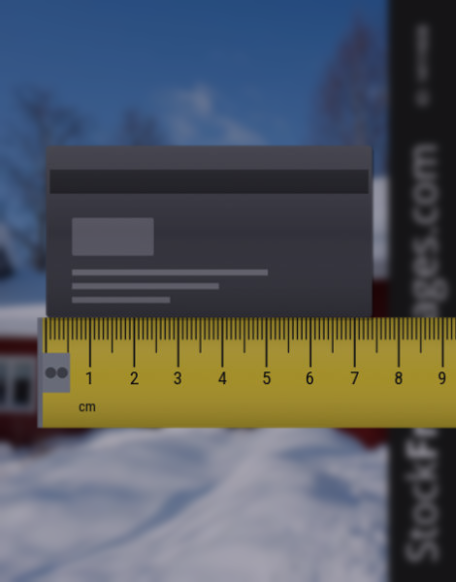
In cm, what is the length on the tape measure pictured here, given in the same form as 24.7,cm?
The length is 7.4,cm
